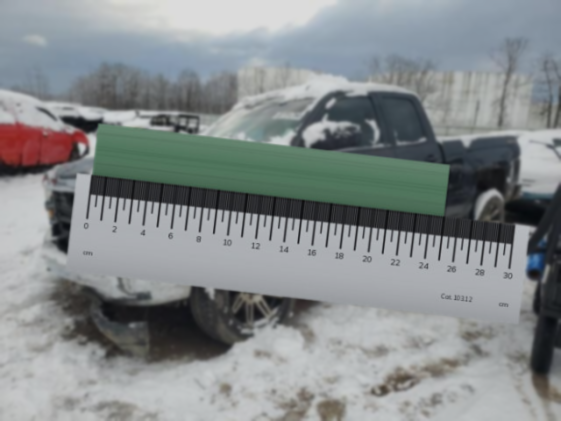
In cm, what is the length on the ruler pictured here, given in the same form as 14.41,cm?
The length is 25,cm
